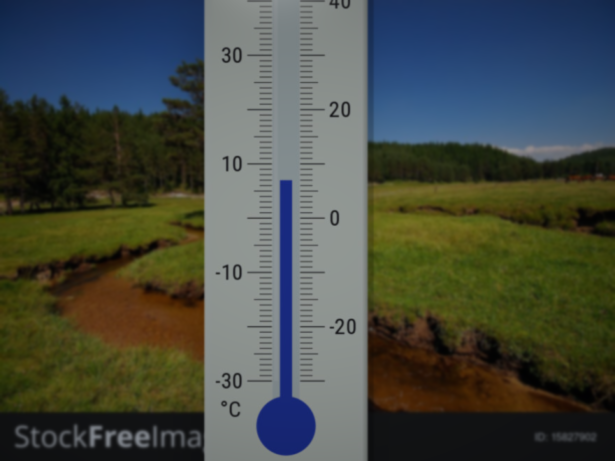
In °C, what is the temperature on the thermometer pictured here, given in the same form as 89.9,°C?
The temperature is 7,°C
